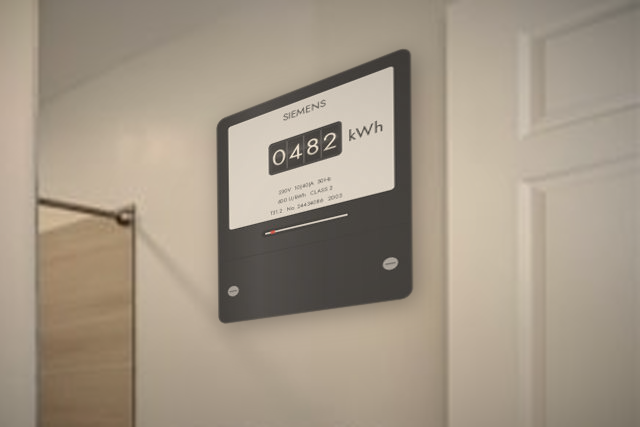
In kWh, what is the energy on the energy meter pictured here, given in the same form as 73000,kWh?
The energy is 482,kWh
